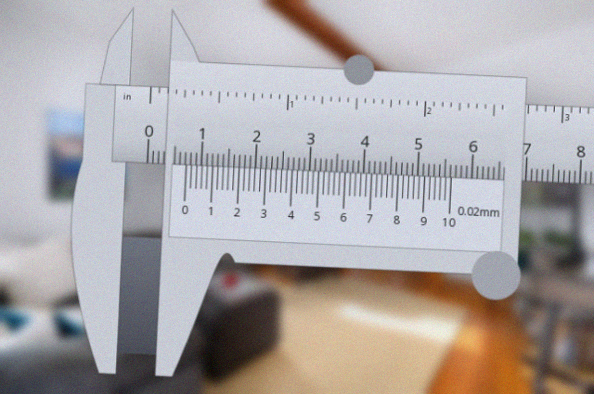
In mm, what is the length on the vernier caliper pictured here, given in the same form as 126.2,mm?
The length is 7.2,mm
